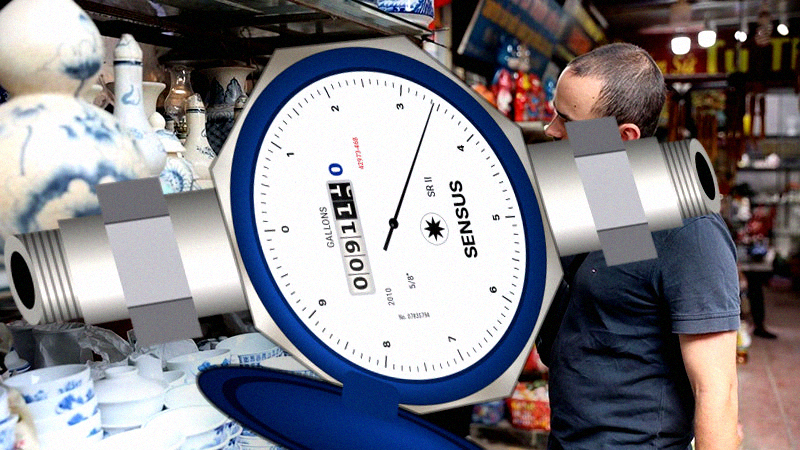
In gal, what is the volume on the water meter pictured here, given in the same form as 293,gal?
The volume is 91113.4,gal
